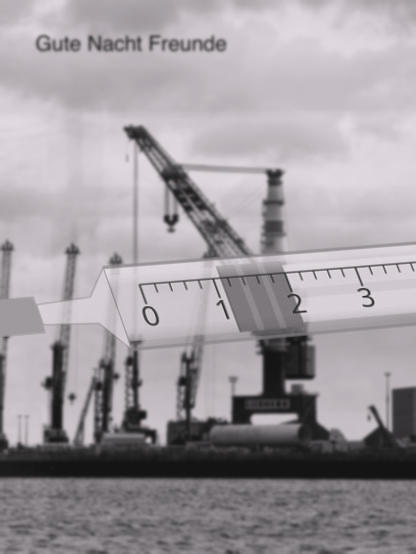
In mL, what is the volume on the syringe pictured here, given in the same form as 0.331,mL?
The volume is 1.1,mL
